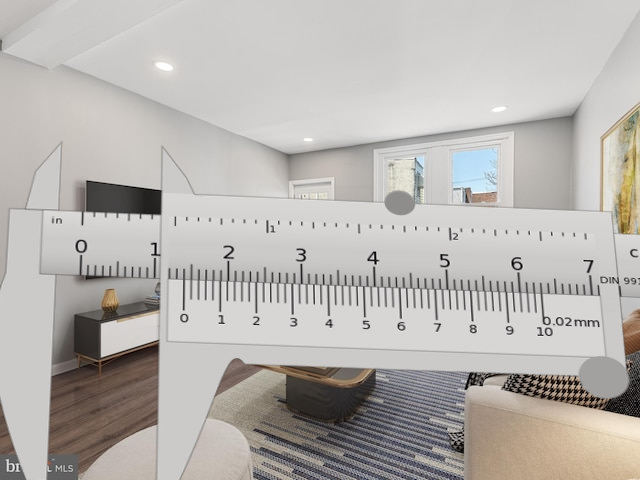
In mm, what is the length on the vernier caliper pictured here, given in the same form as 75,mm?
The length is 14.0,mm
